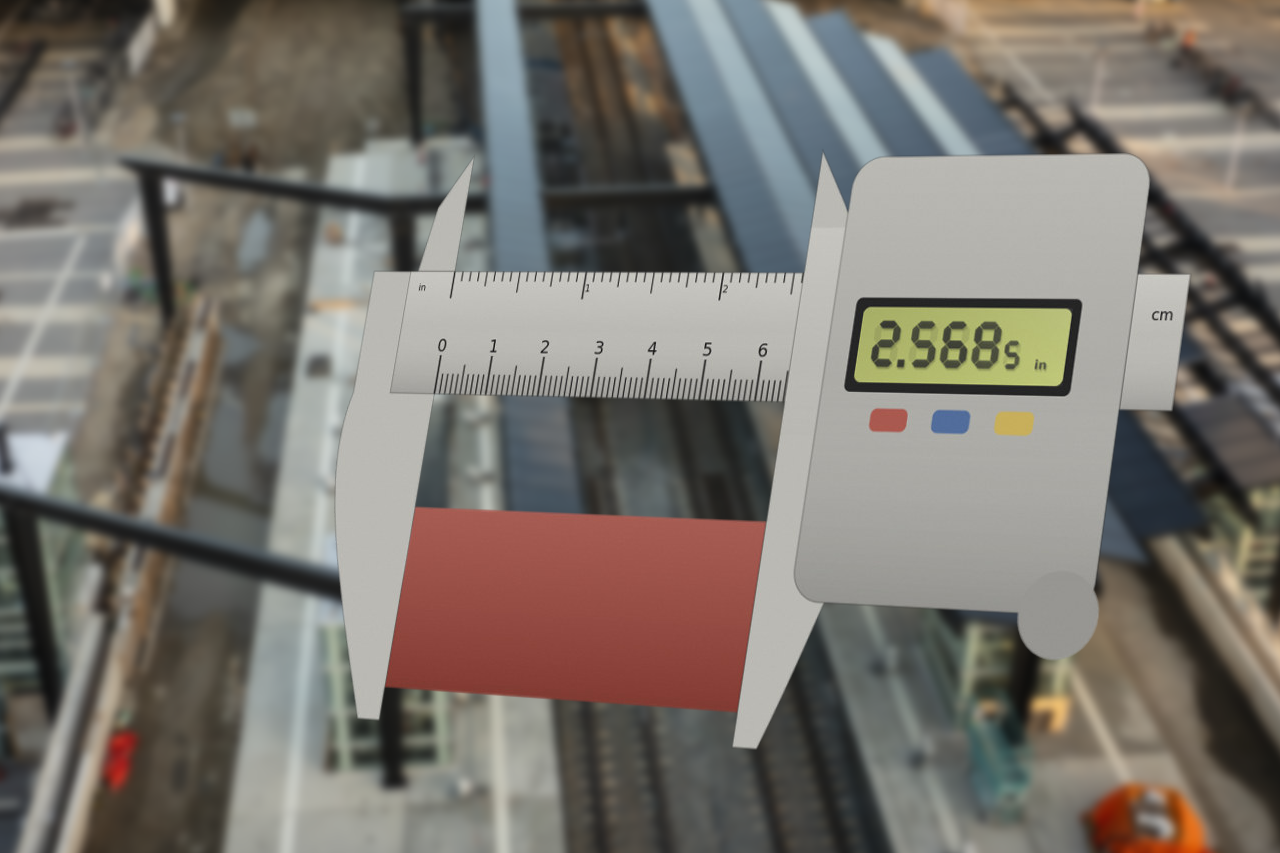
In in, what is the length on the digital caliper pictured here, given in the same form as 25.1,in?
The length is 2.5685,in
